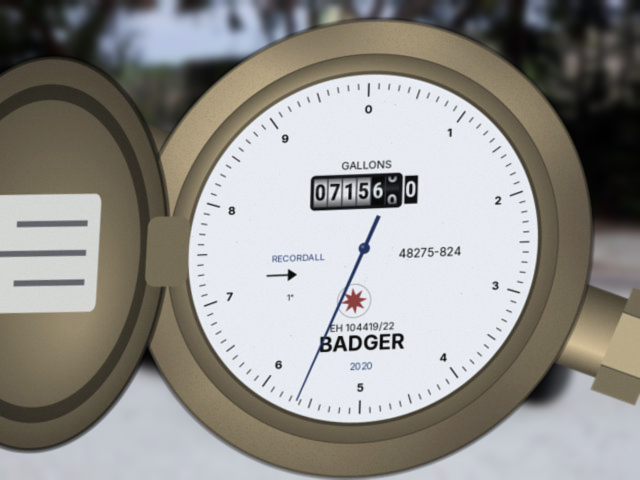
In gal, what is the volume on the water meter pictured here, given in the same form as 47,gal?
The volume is 715685.6,gal
